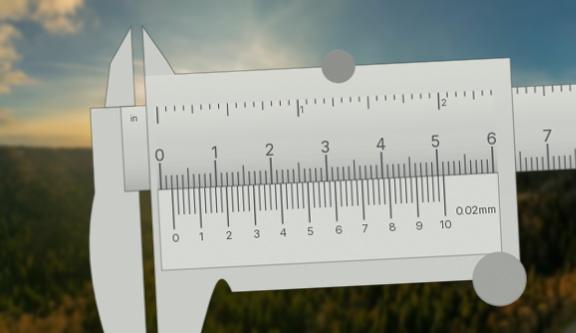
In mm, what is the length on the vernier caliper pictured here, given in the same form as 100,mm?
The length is 2.0,mm
